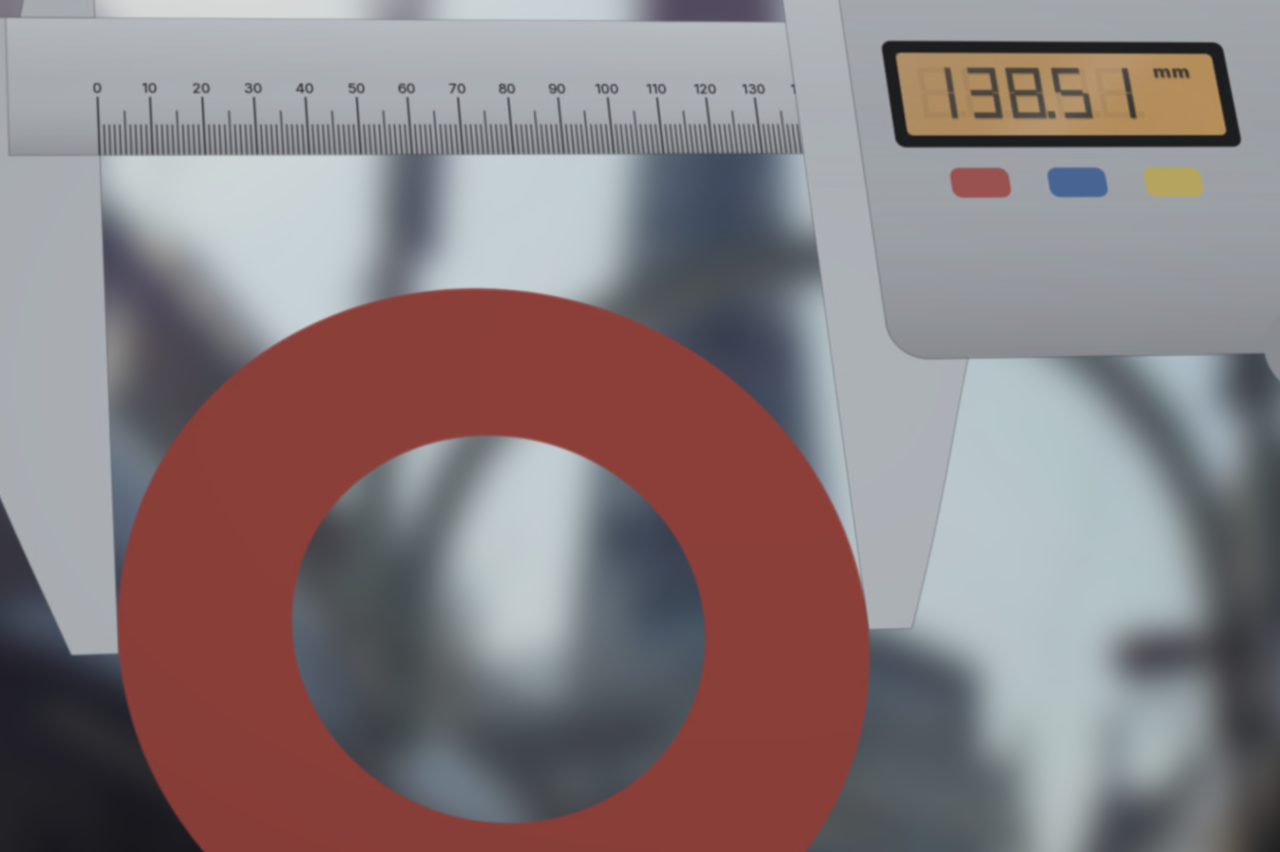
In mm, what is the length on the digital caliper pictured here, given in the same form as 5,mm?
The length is 138.51,mm
